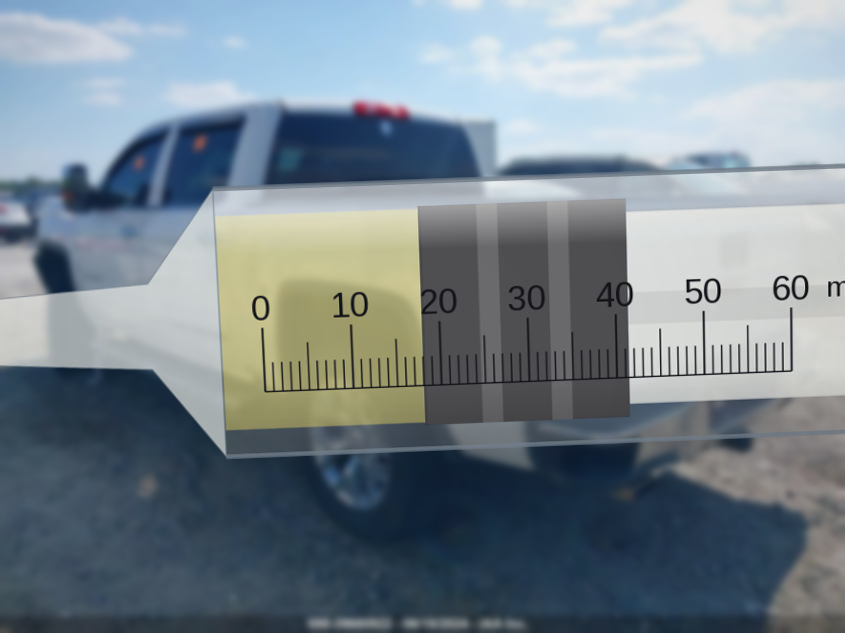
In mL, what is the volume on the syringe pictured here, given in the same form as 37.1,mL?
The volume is 18,mL
